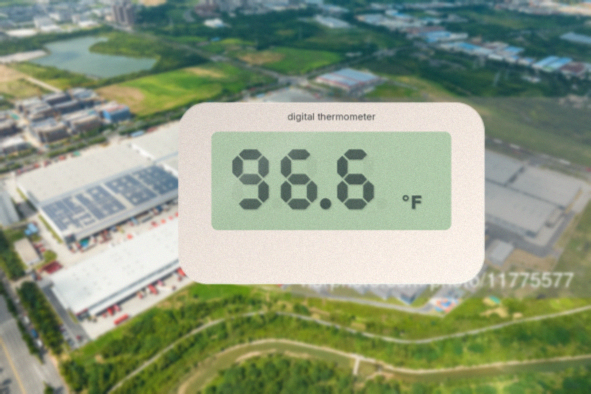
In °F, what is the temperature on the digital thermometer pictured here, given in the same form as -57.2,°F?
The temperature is 96.6,°F
